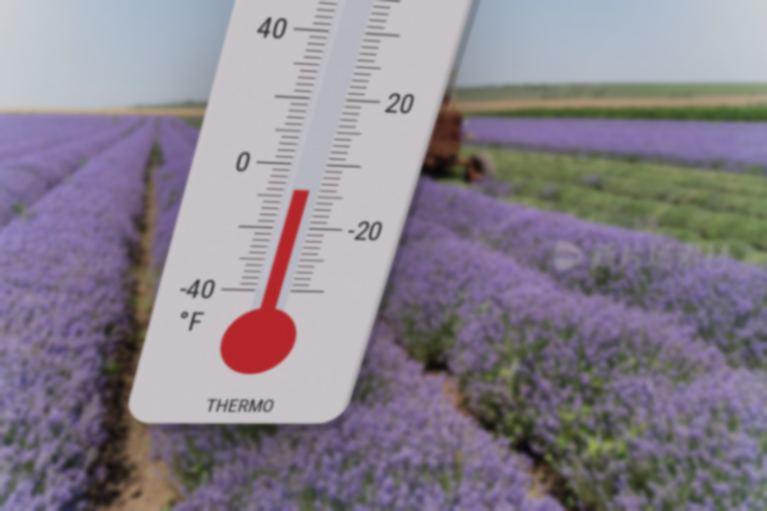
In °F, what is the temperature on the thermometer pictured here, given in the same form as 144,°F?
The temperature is -8,°F
